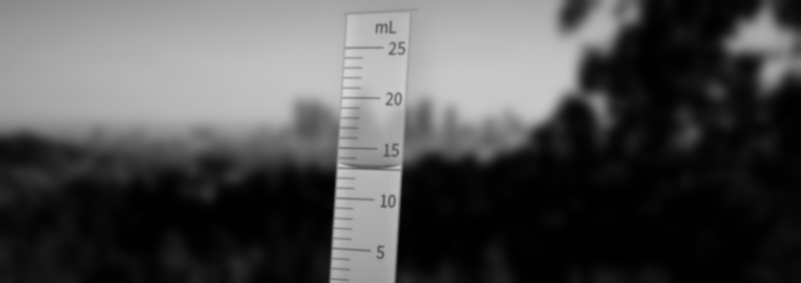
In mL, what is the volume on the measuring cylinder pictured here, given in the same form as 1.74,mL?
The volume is 13,mL
